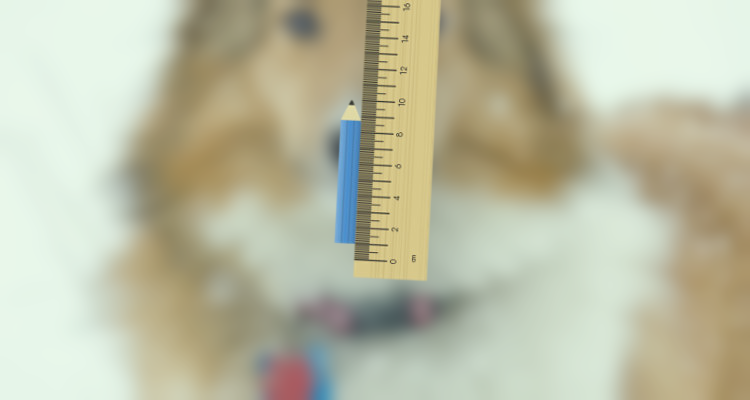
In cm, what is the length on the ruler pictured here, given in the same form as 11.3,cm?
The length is 9,cm
